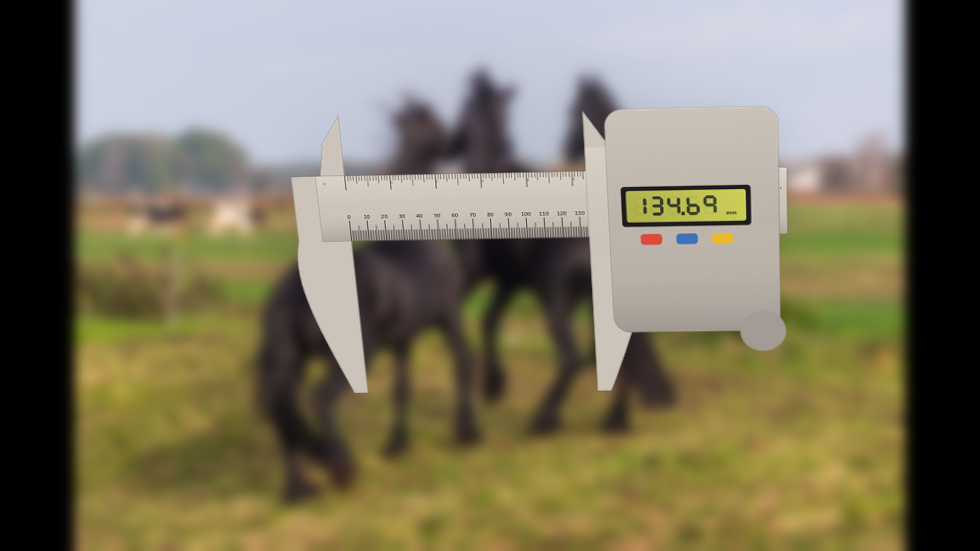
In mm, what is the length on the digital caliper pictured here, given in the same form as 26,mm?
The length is 134.69,mm
